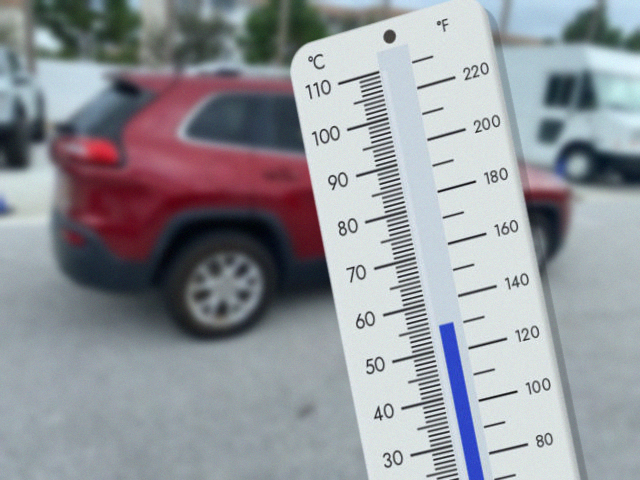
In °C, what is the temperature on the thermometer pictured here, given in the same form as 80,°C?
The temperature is 55,°C
